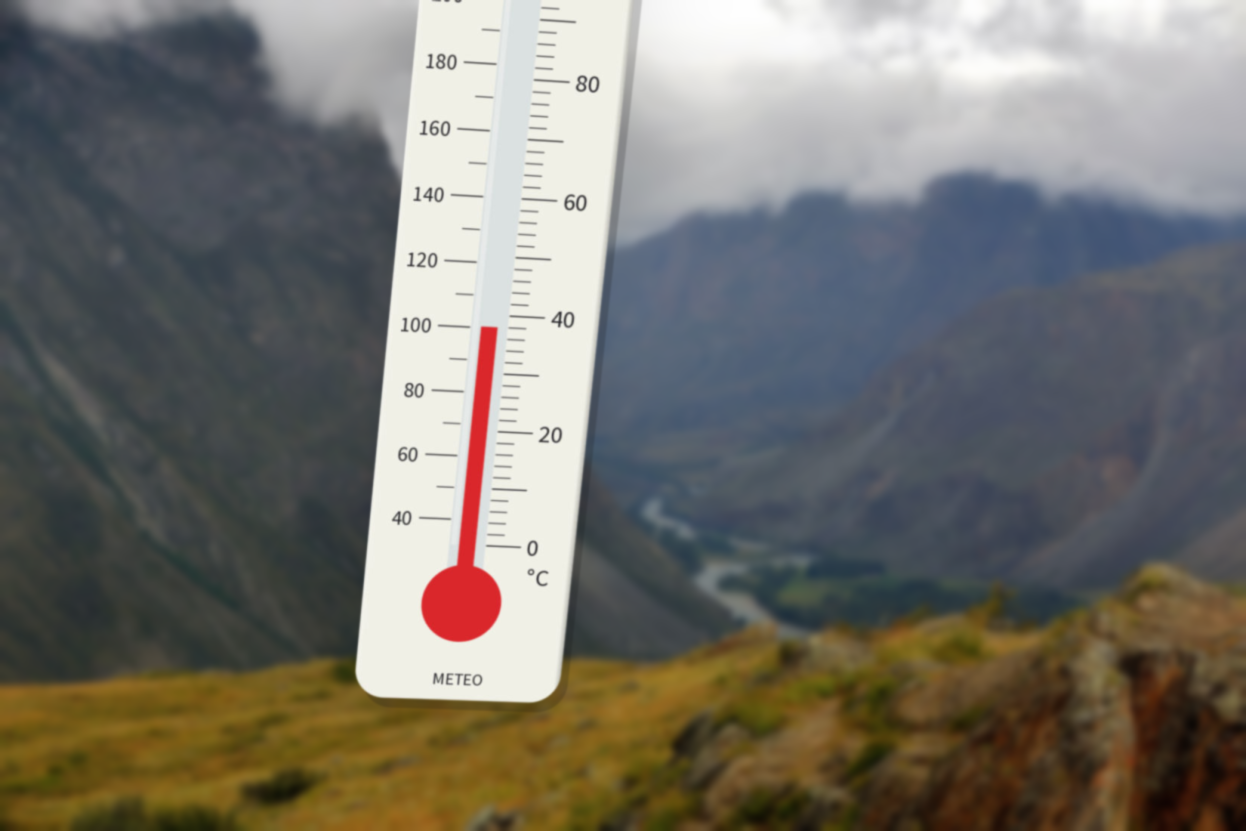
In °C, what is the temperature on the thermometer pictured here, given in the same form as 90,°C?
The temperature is 38,°C
